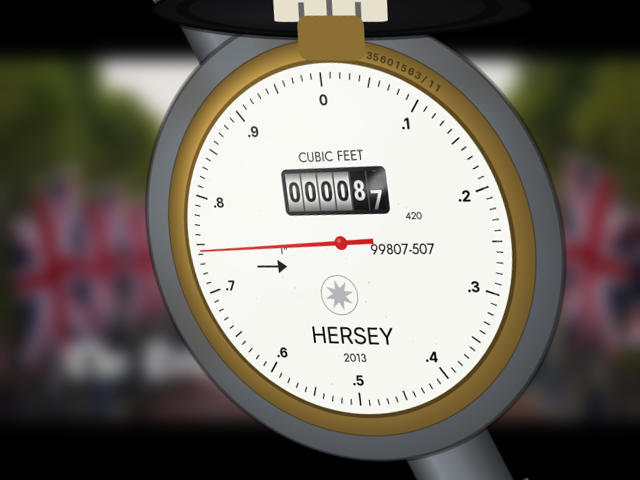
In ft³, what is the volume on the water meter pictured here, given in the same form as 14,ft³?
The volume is 86.74,ft³
